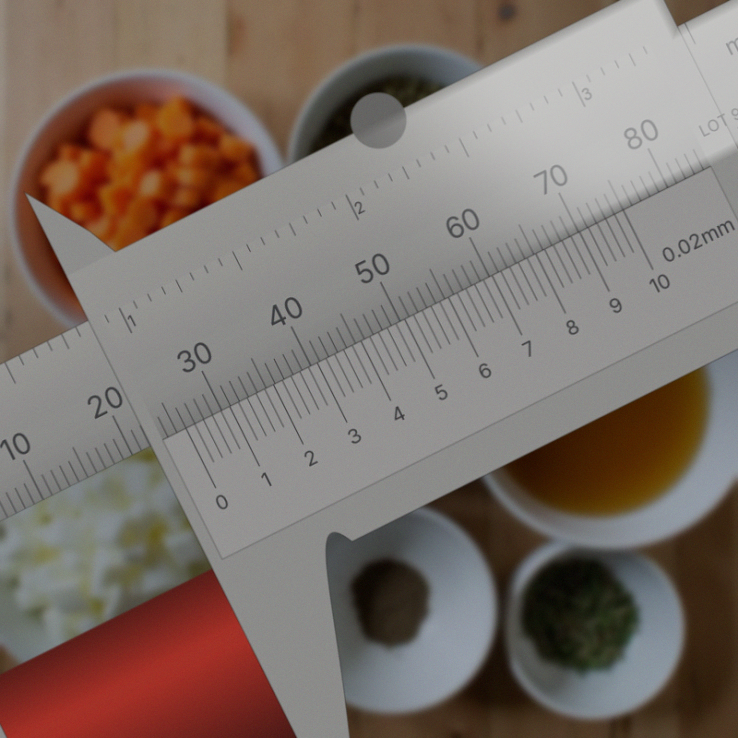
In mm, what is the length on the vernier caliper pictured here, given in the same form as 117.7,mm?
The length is 26.0,mm
